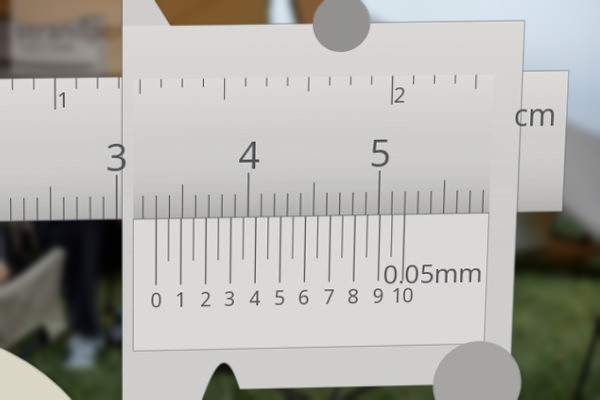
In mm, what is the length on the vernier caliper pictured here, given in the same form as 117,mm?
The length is 33.0,mm
